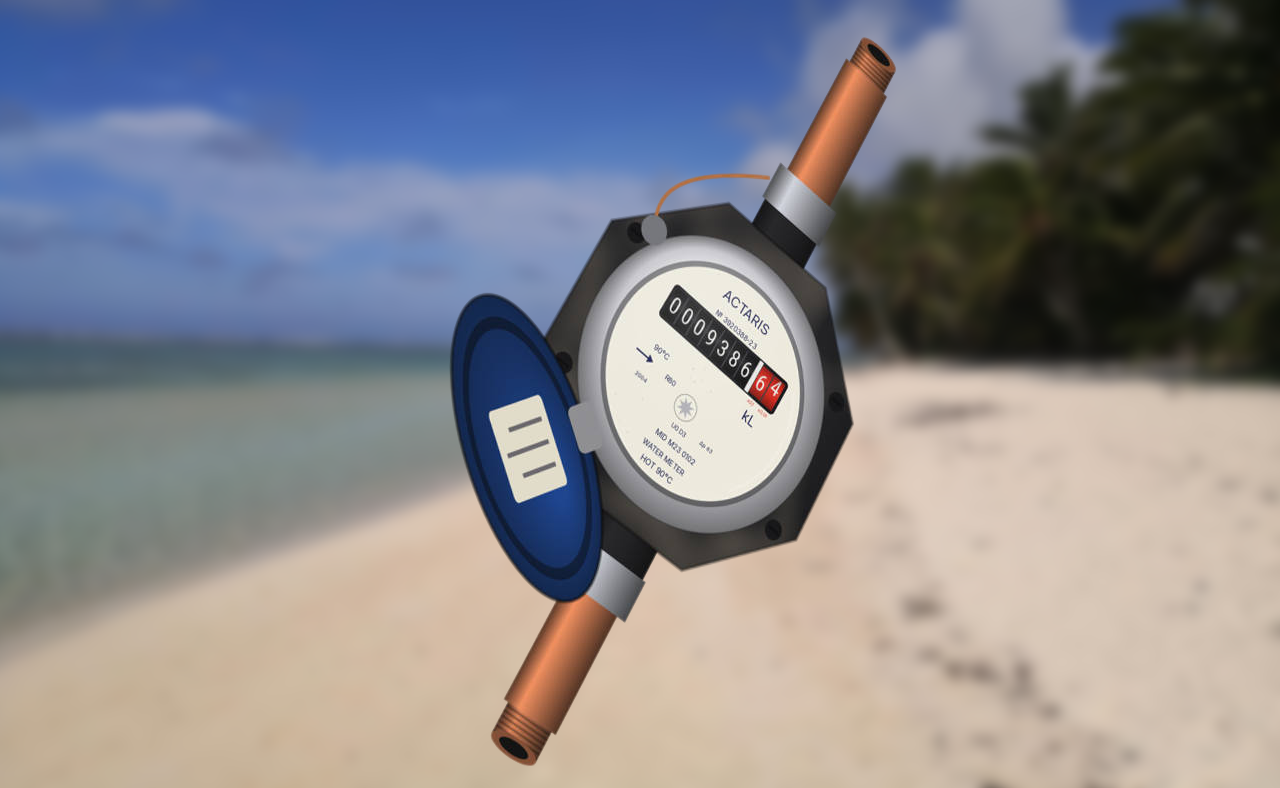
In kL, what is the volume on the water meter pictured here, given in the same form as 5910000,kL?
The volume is 9386.64,kL
